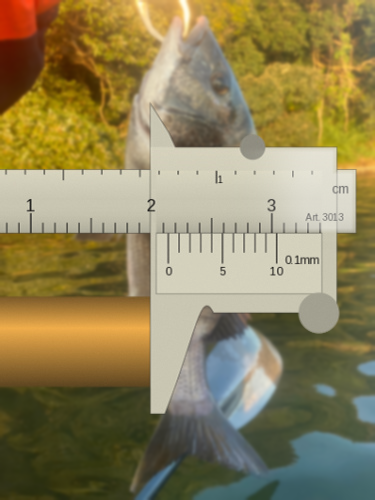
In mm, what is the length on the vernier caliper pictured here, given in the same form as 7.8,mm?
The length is 21.4,mm
